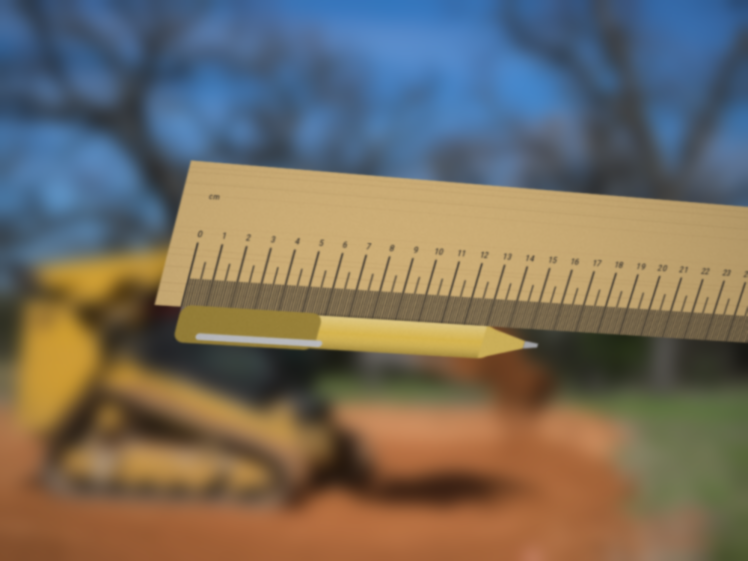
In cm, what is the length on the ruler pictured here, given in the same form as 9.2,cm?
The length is 15.5,cm
